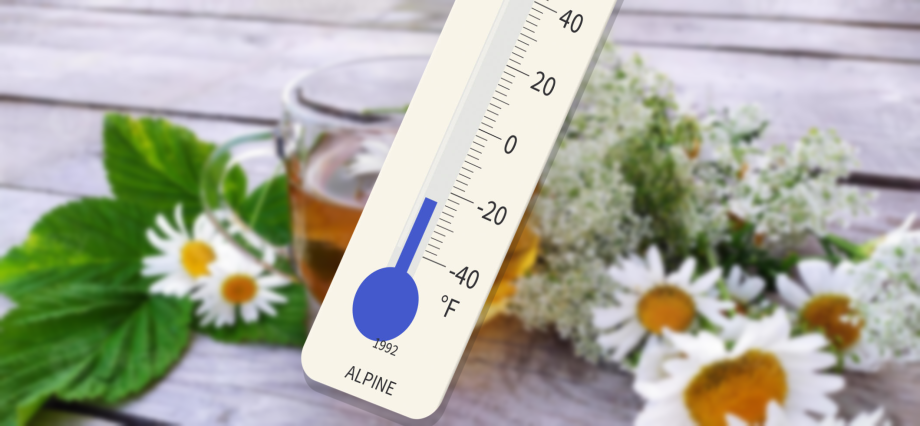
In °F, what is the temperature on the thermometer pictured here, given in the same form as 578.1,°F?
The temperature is -24,°F
